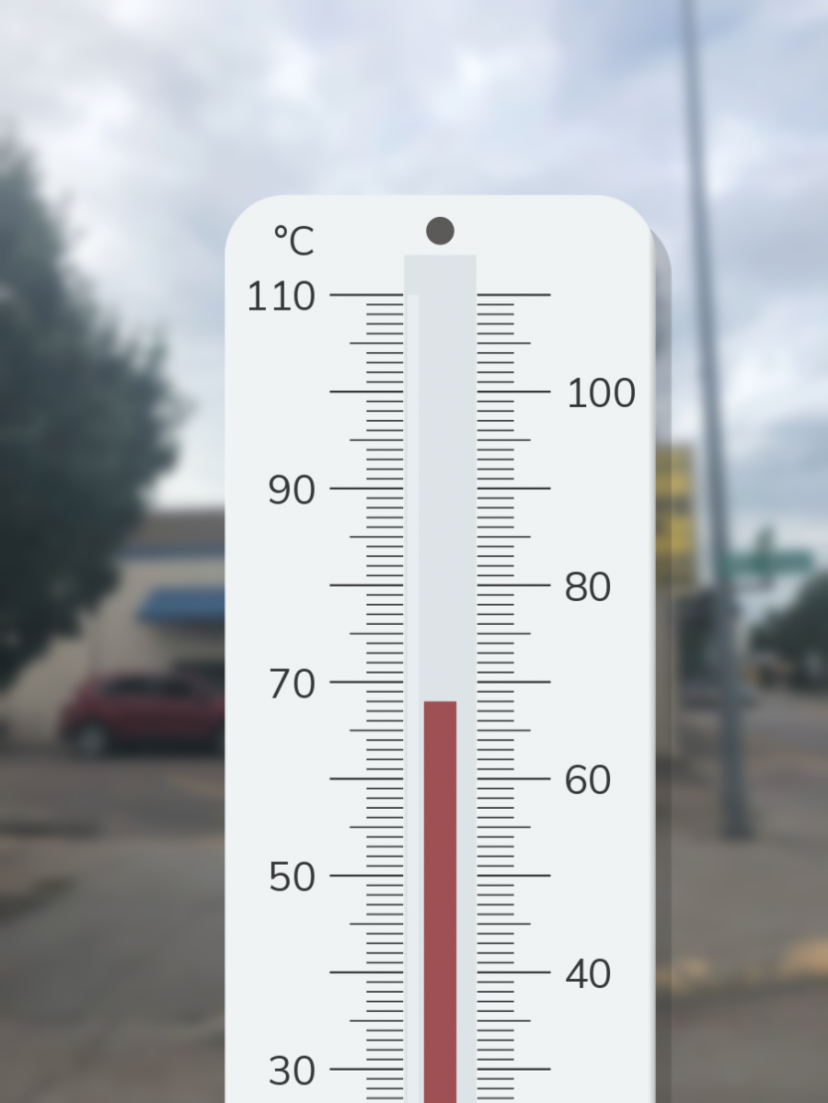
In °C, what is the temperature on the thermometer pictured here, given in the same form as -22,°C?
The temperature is 68,°C
